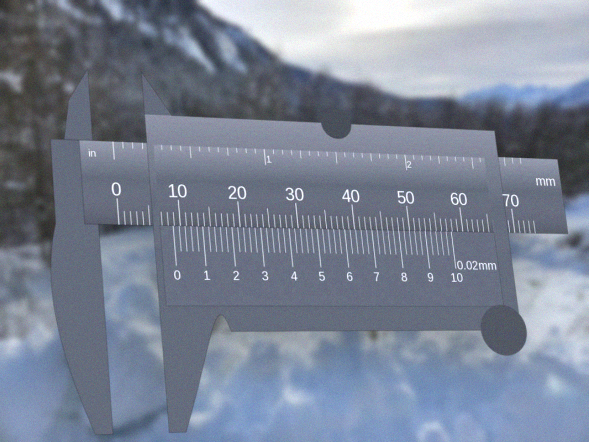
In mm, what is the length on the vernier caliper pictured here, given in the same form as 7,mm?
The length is 8.8,mm
